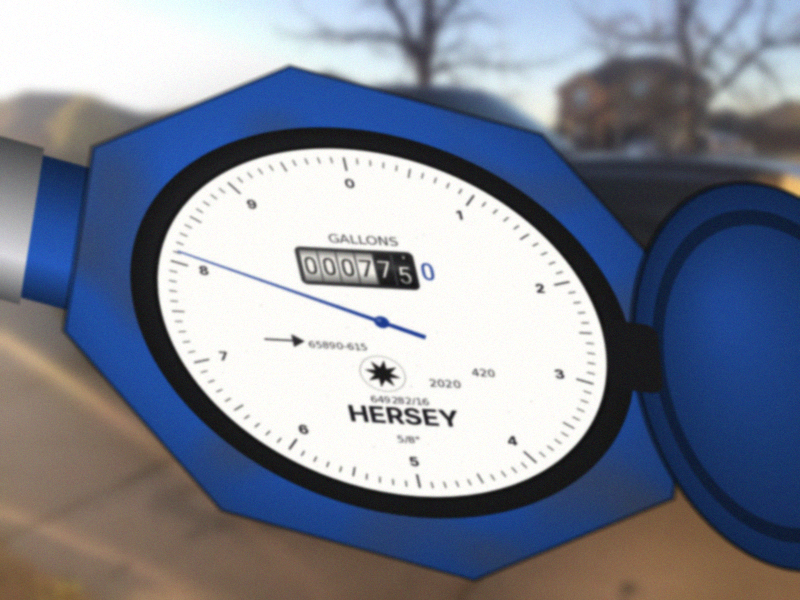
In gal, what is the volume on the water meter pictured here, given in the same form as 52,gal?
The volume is 7748.1,gal
